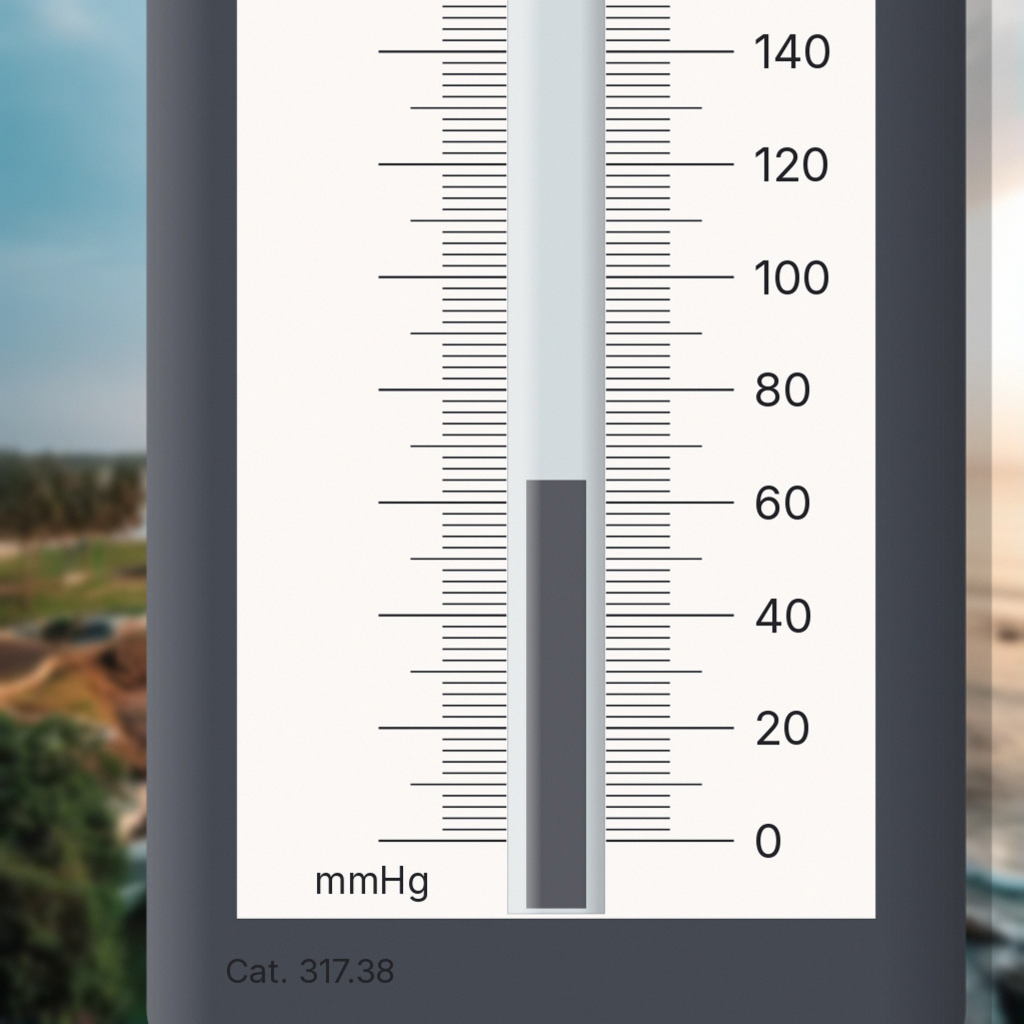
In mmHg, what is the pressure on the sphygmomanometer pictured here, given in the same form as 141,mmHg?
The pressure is 64,mmHg
